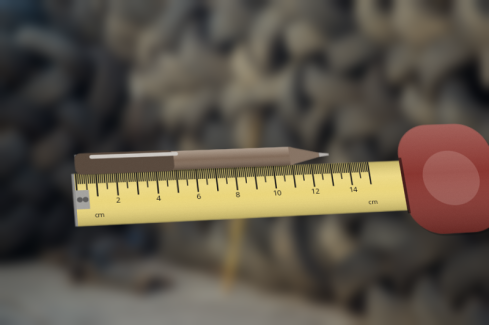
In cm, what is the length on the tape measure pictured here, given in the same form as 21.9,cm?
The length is 13,cm
